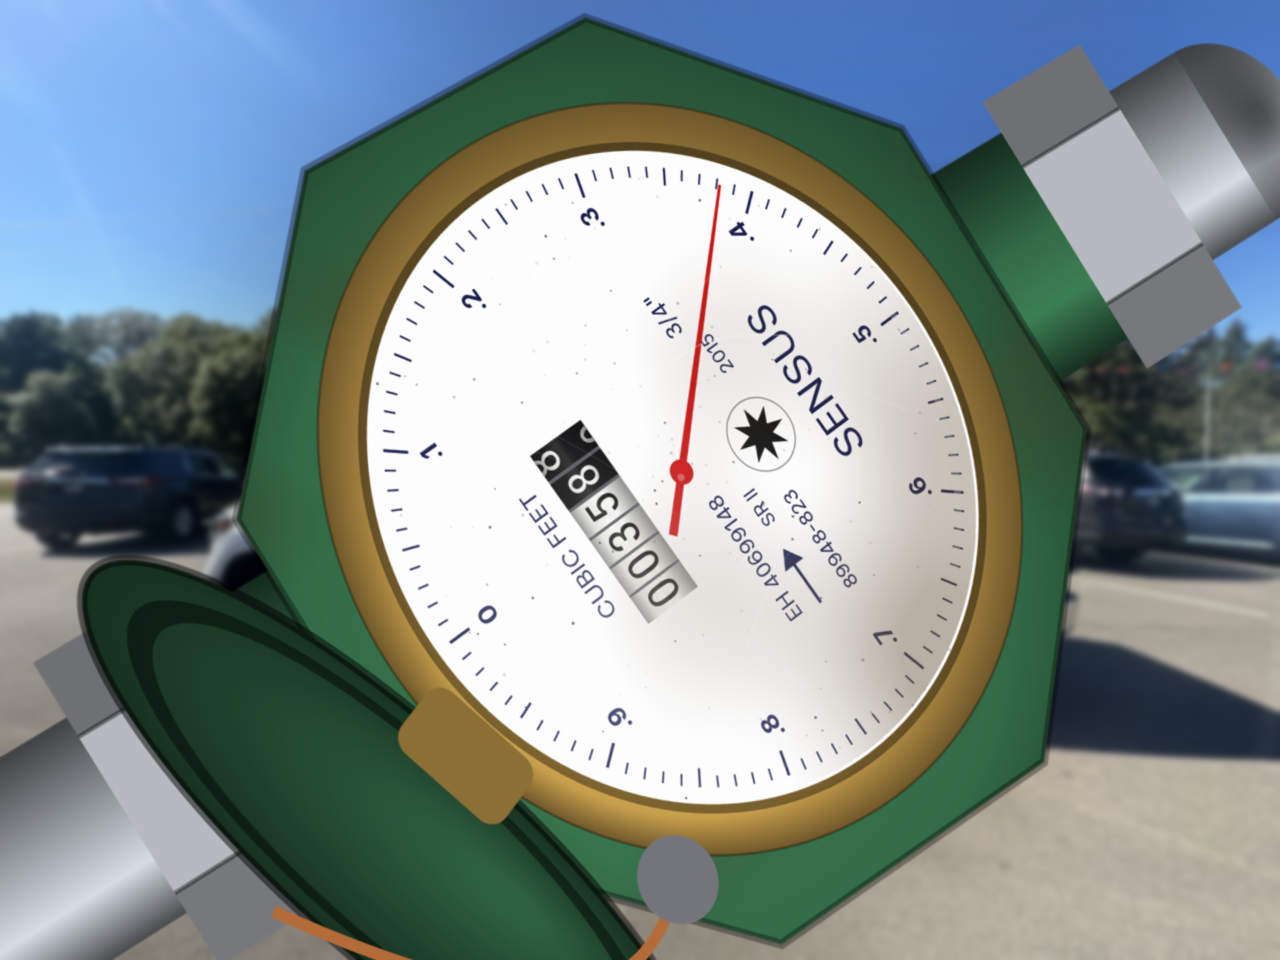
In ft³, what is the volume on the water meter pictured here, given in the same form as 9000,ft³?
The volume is 3588.38,ft³
